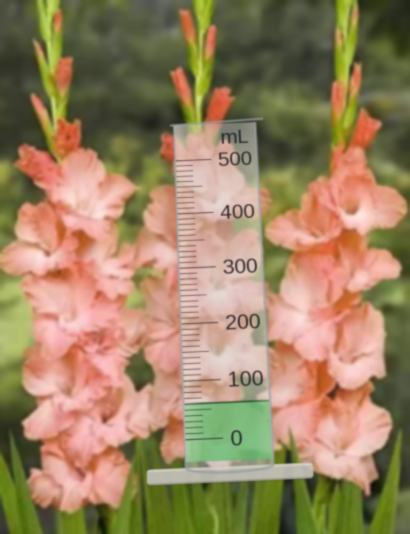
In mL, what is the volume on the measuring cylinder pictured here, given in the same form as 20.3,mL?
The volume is 60,mL
